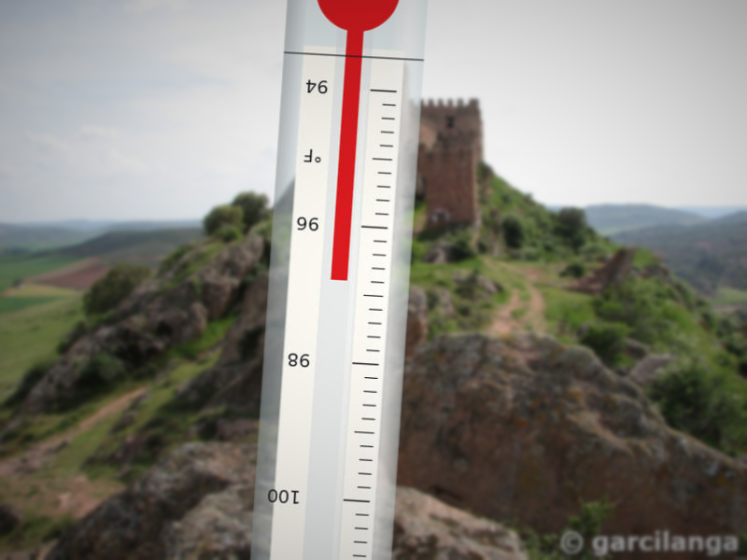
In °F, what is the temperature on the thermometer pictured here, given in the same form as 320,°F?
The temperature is 96.8,°F
